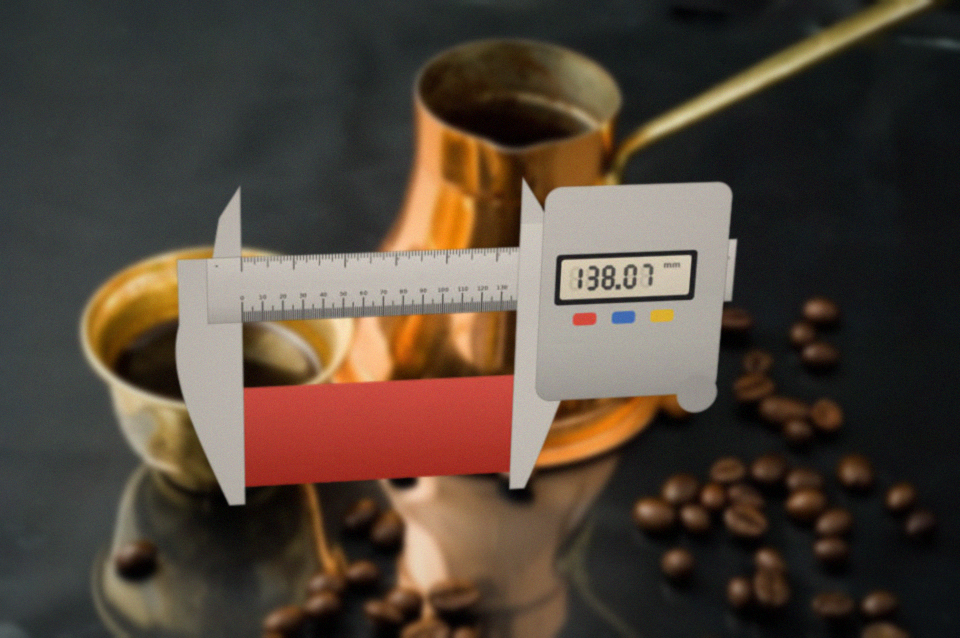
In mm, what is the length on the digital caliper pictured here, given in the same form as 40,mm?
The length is 138.07,mm
